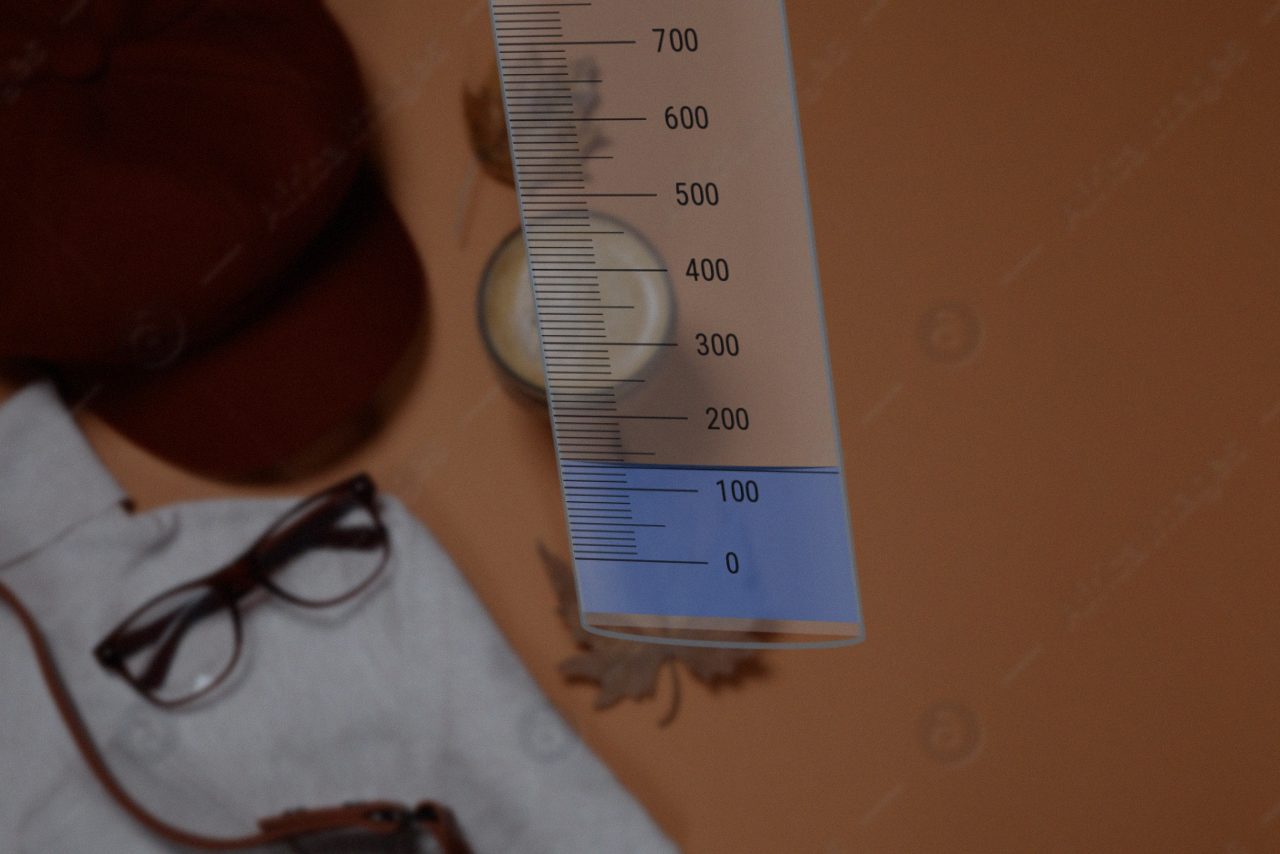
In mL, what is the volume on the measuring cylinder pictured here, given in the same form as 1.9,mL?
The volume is 130,mL
